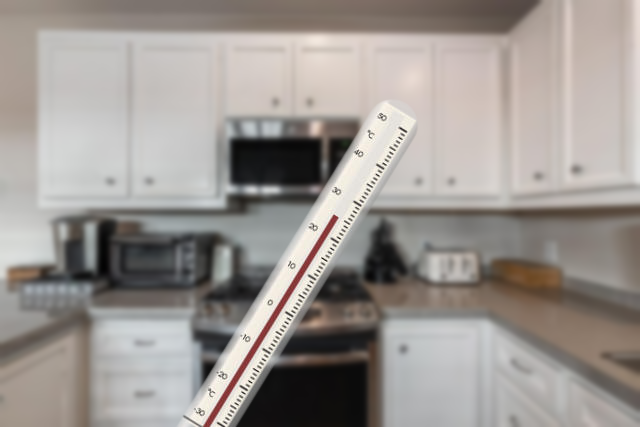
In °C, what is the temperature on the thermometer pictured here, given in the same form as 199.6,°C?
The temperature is 25,°C
